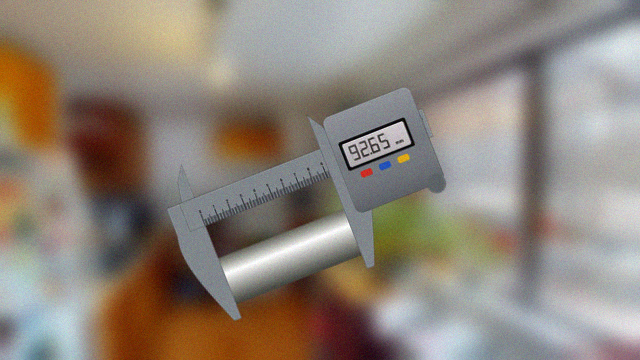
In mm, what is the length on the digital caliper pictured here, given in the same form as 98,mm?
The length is 92.65,mm
